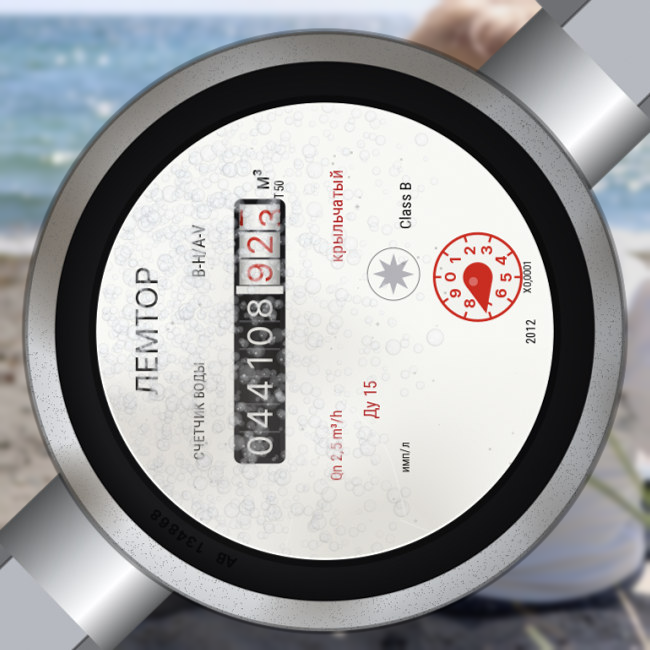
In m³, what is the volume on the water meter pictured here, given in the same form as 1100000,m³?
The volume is 44108.9227,m³
